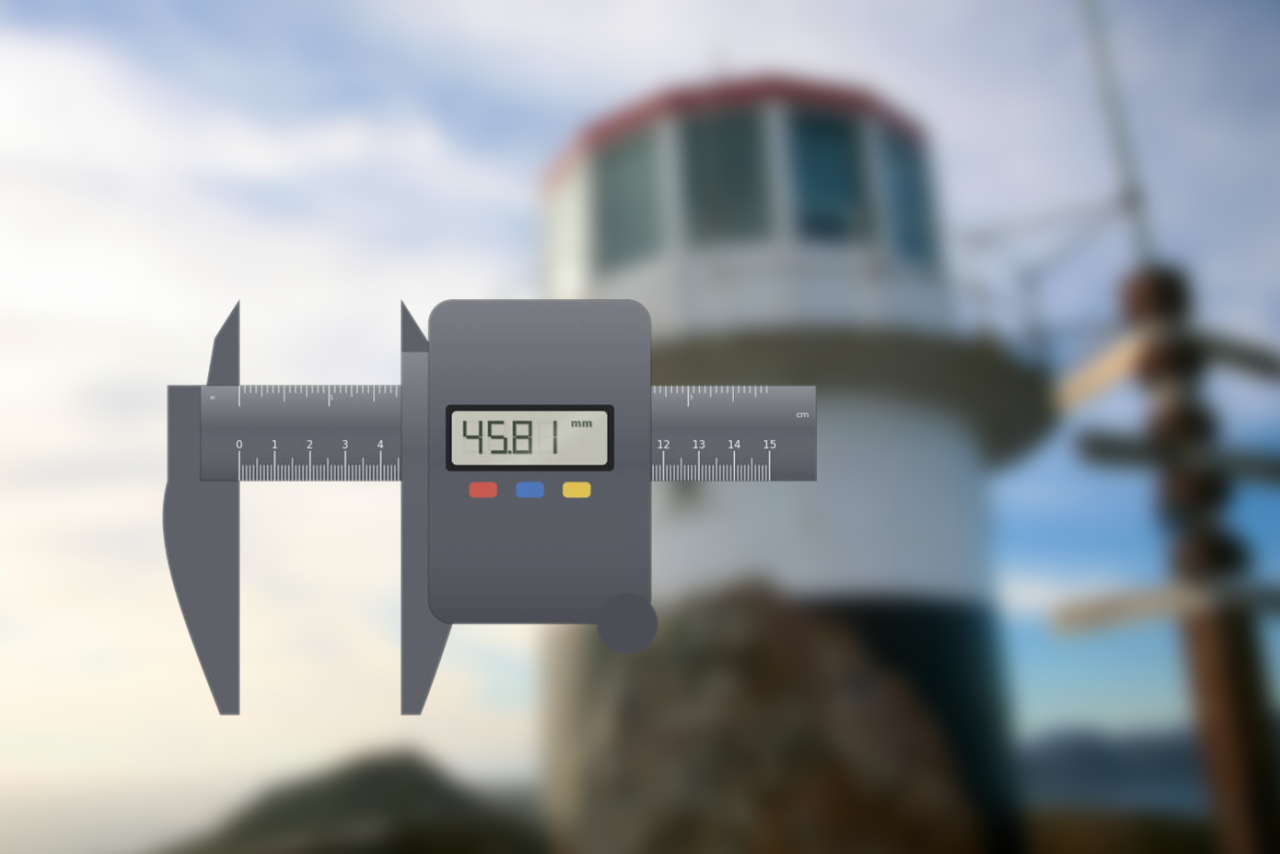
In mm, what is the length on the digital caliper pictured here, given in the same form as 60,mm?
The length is 45.81,mm
